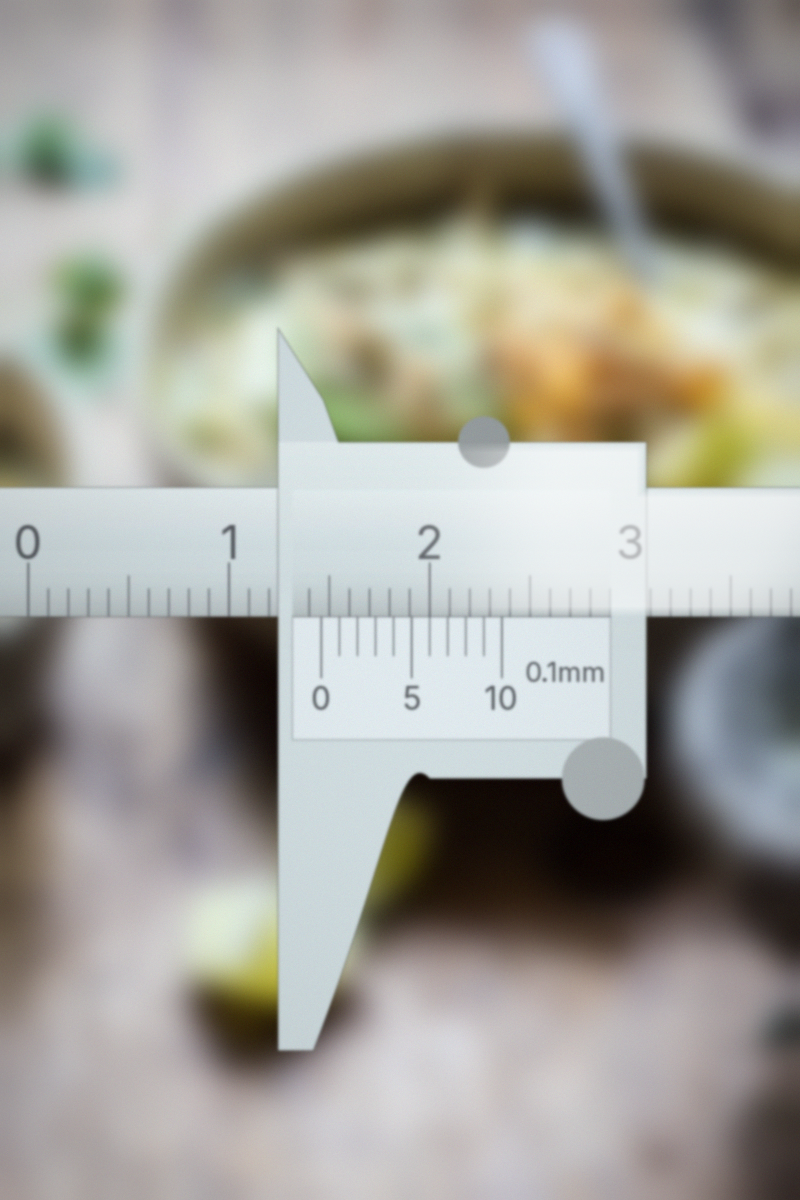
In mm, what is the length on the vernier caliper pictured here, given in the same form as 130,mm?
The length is 14.6,mm
